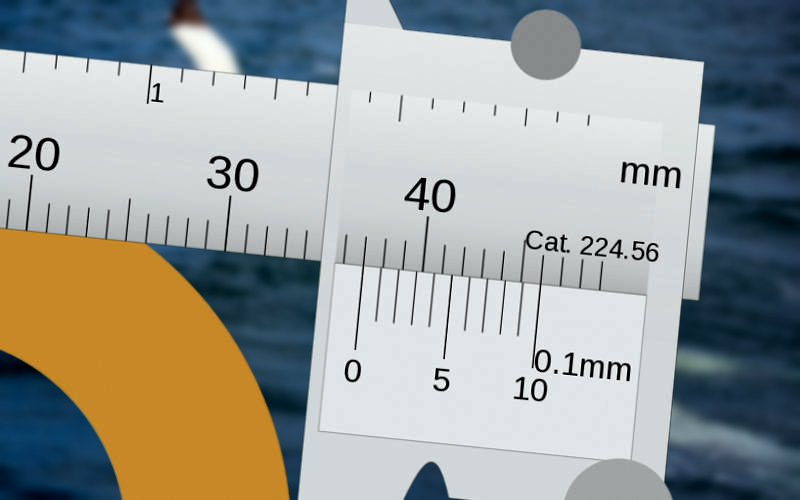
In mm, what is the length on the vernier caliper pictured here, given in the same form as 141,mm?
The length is 37.0,mm
